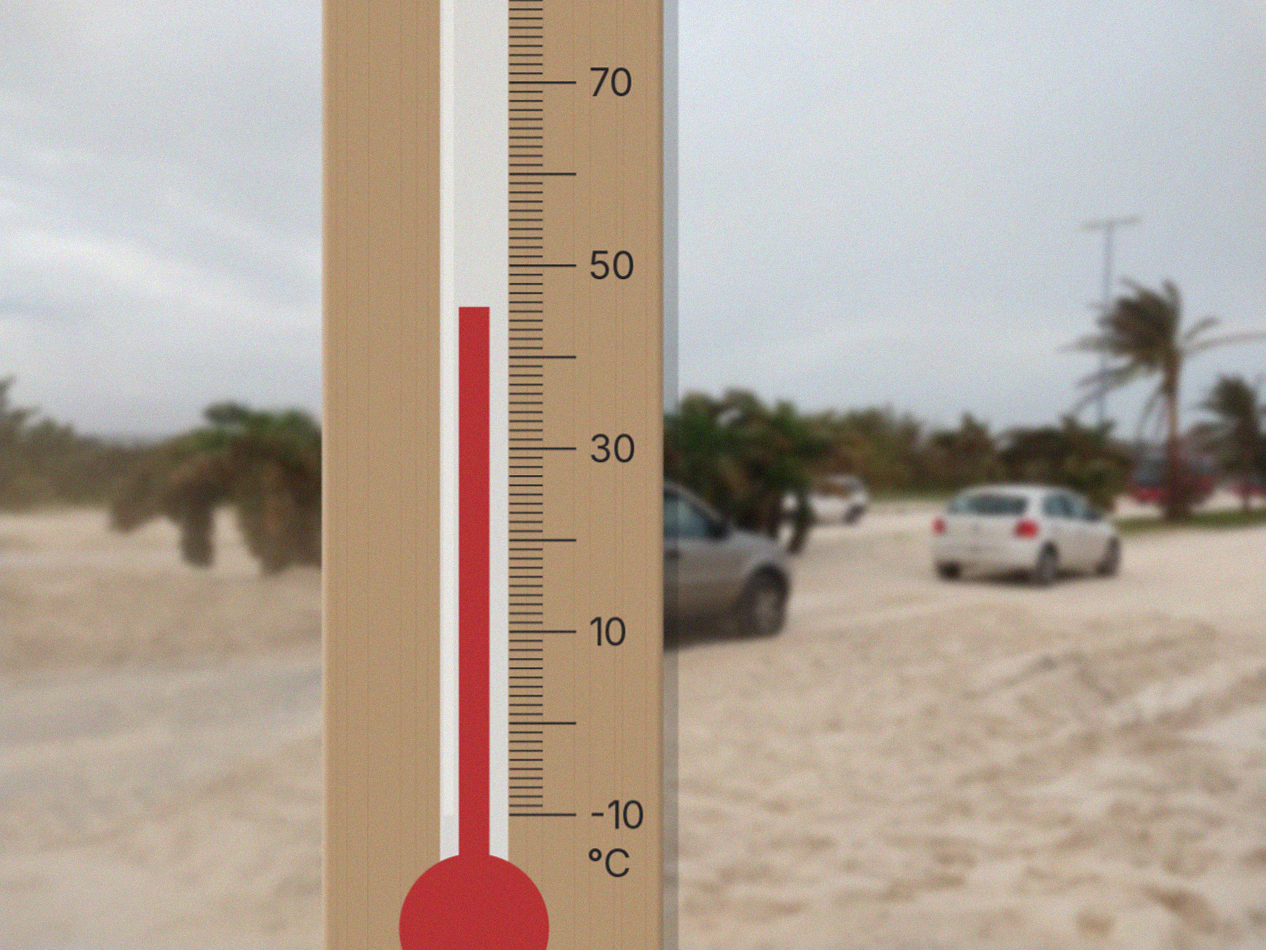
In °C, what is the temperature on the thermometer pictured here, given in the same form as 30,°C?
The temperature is 45.5,°C
